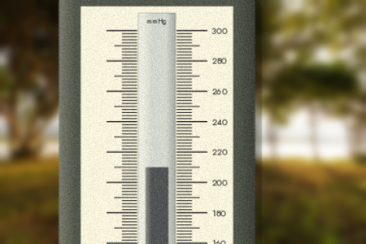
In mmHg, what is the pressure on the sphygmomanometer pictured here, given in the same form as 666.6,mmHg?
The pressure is 210,mmHg
